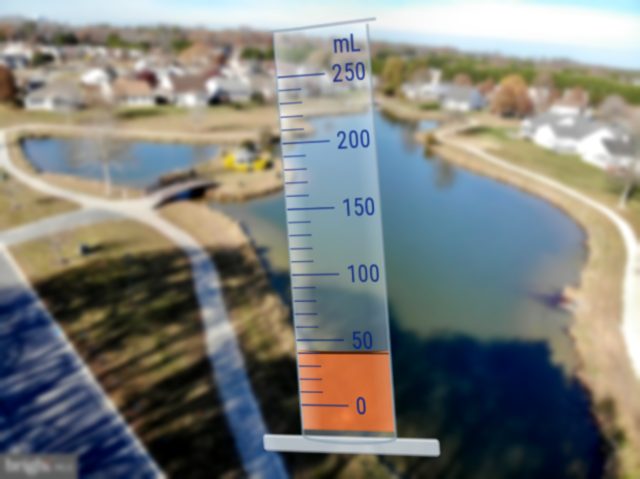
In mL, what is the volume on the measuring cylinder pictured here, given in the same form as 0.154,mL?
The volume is 40,mL
